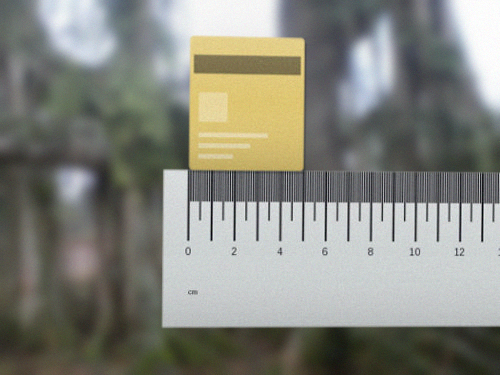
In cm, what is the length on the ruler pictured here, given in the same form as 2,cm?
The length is 5,cm
